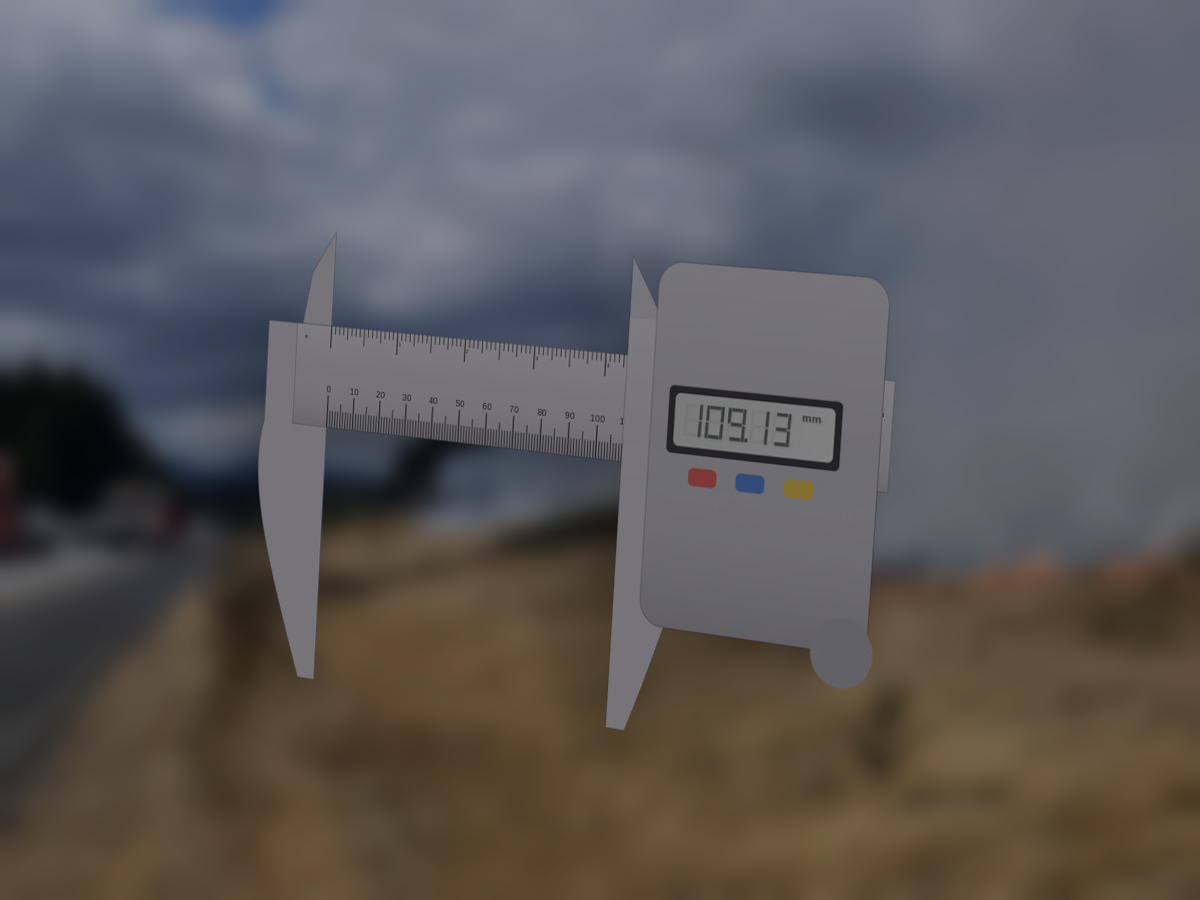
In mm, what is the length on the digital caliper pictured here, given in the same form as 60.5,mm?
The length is 109.13,mm
